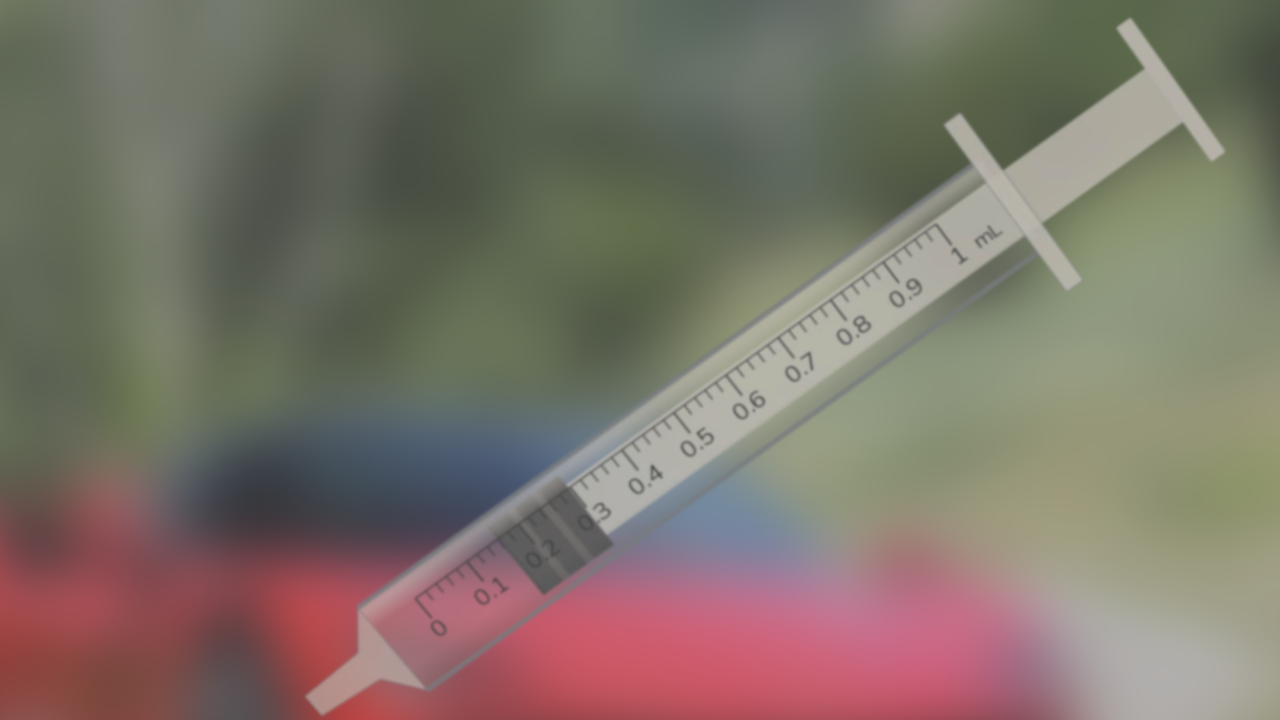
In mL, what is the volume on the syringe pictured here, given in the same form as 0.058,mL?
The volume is 0.16,mL
